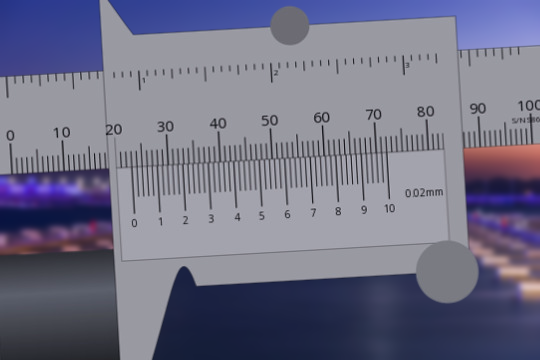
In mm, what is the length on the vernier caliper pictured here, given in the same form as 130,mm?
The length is 23.0,mm
